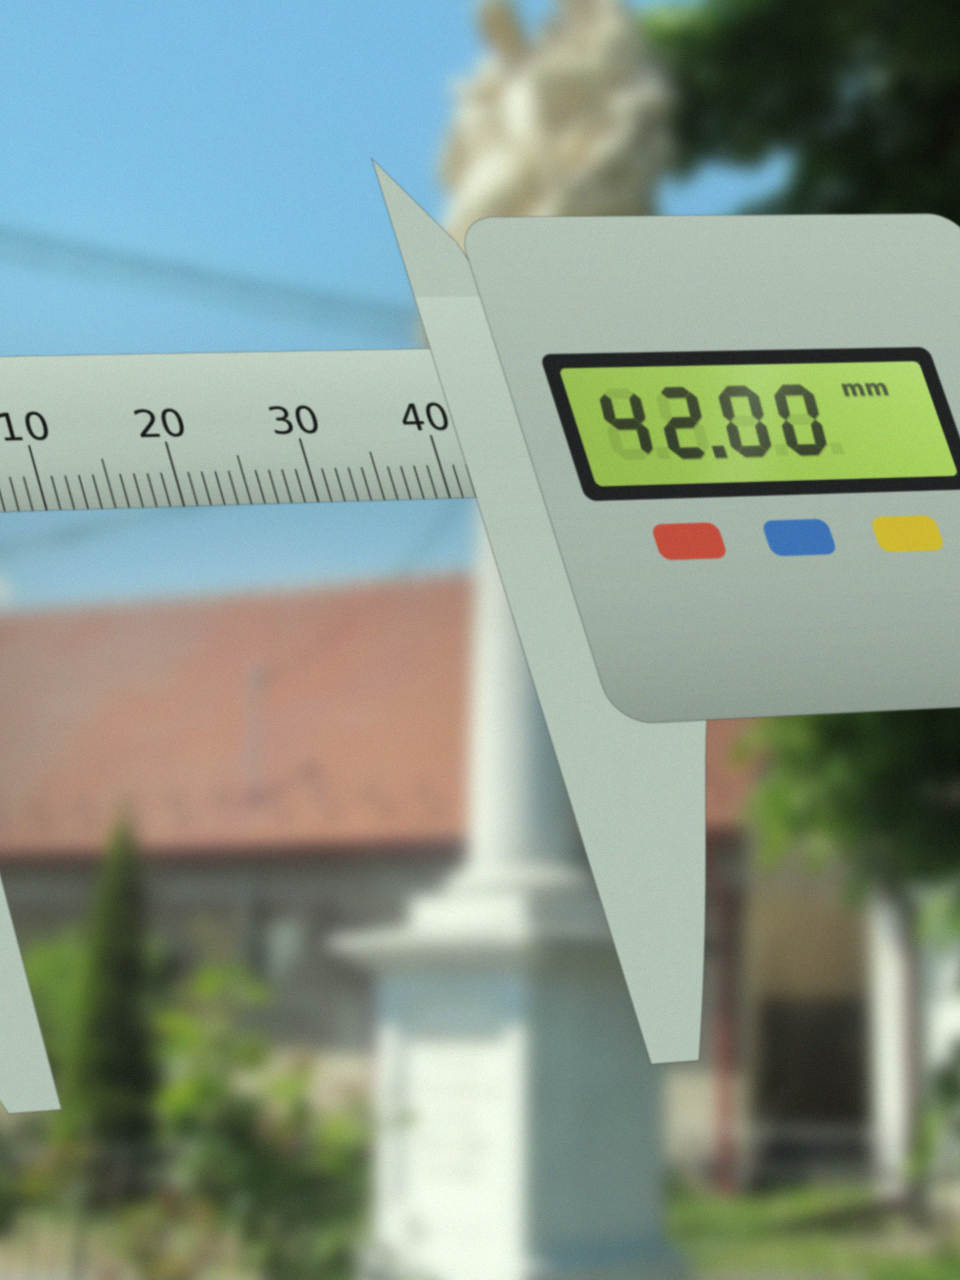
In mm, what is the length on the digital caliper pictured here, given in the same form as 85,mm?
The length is 42.00,mm
